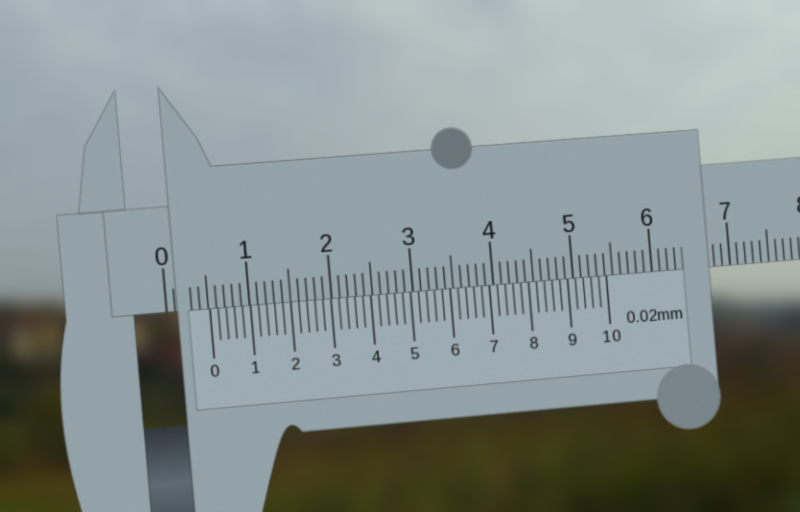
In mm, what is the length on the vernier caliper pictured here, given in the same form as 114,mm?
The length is 5.2,mm
